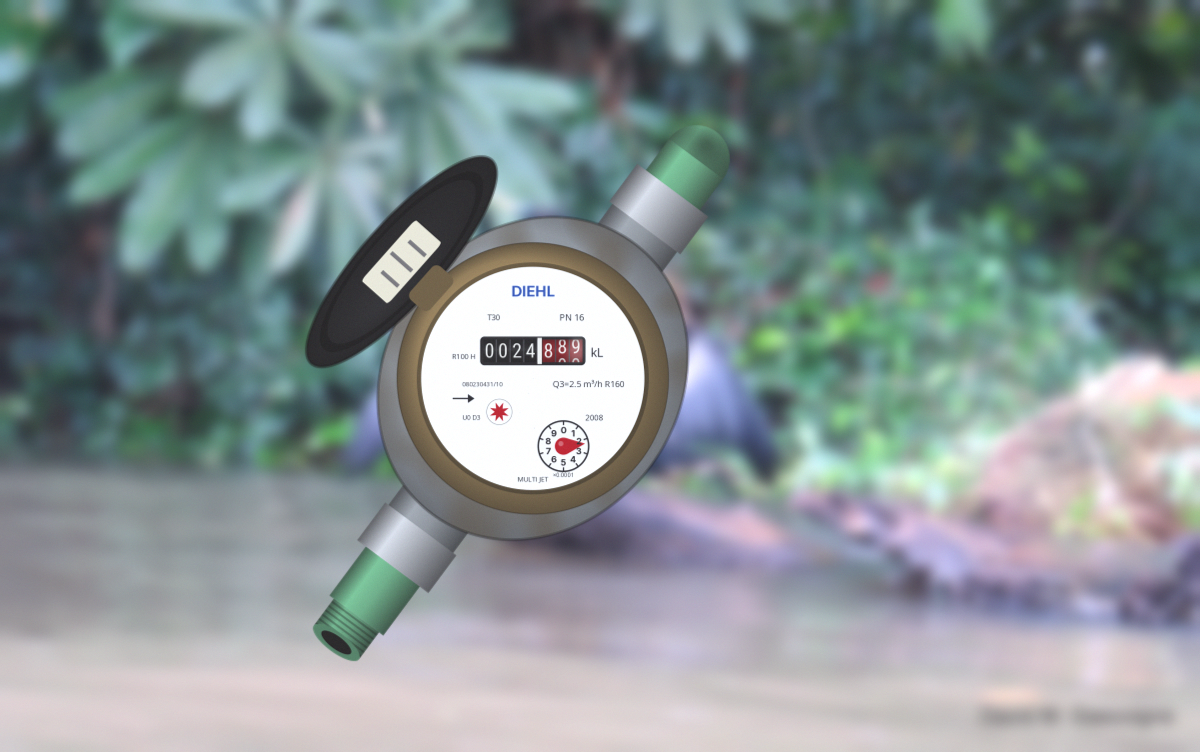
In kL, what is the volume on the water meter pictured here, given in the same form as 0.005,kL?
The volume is 24.8892,kL
